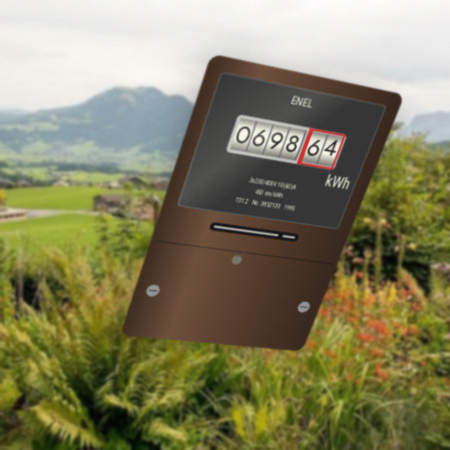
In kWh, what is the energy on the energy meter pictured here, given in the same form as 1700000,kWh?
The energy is 698.64,kWh
